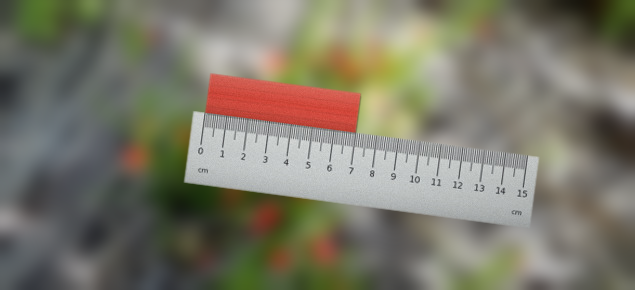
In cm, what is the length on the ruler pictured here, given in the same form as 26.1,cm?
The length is 7,cm
